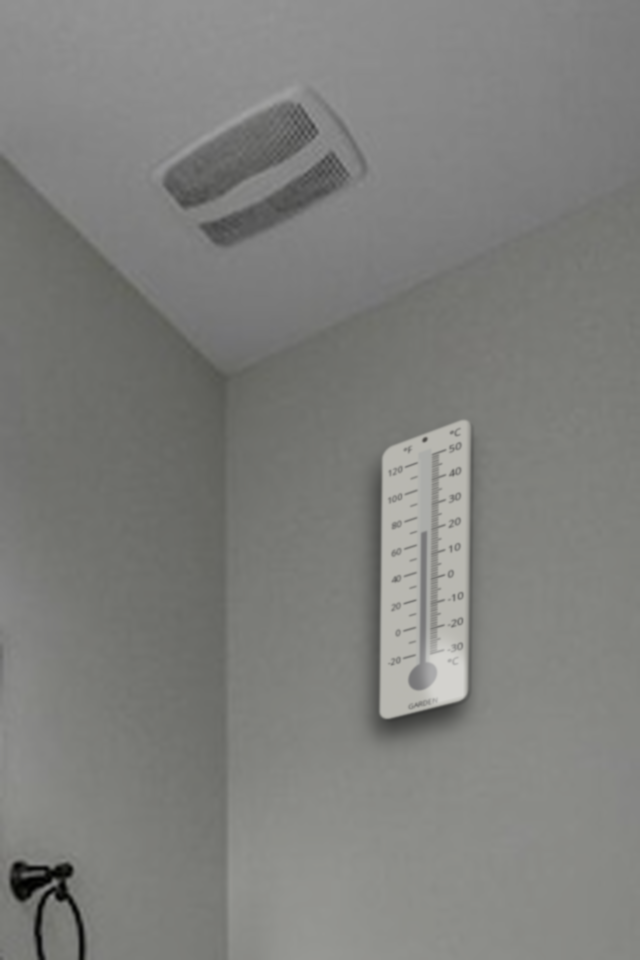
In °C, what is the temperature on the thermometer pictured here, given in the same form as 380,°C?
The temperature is 20,°C
